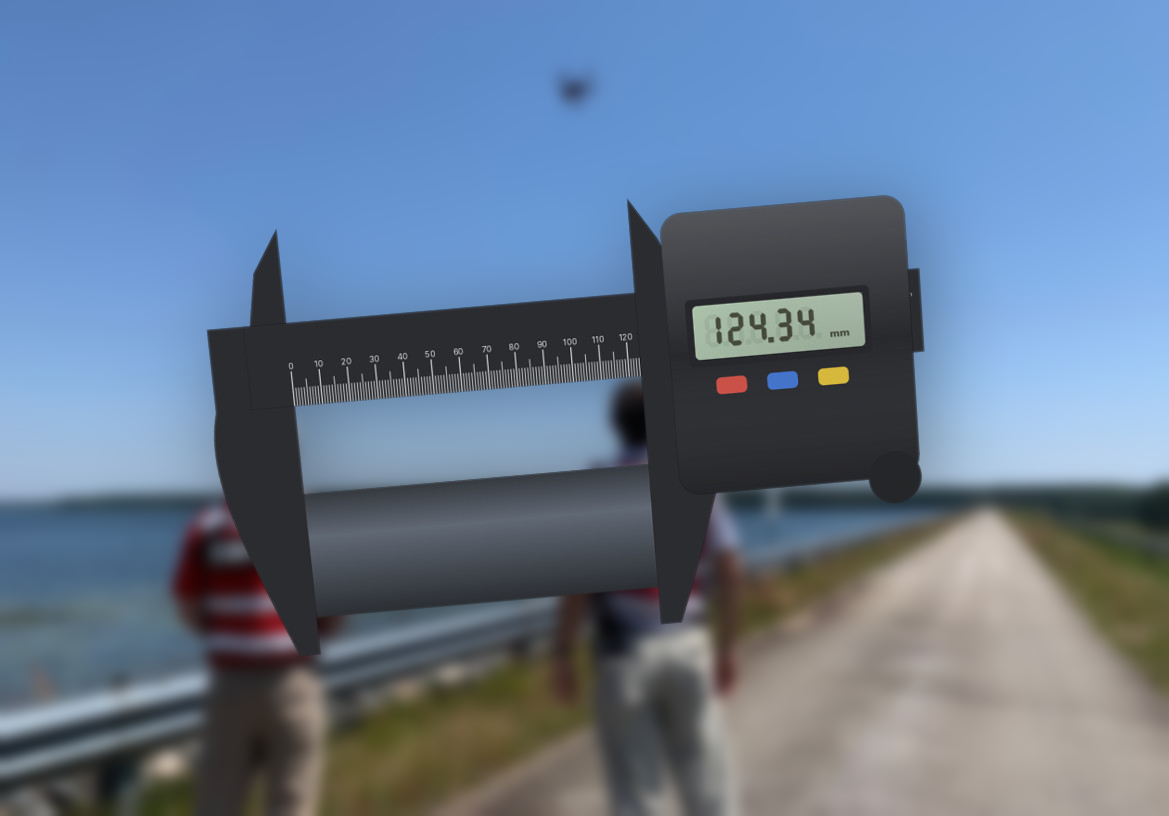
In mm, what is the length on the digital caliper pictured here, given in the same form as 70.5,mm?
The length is 124.34,mm
